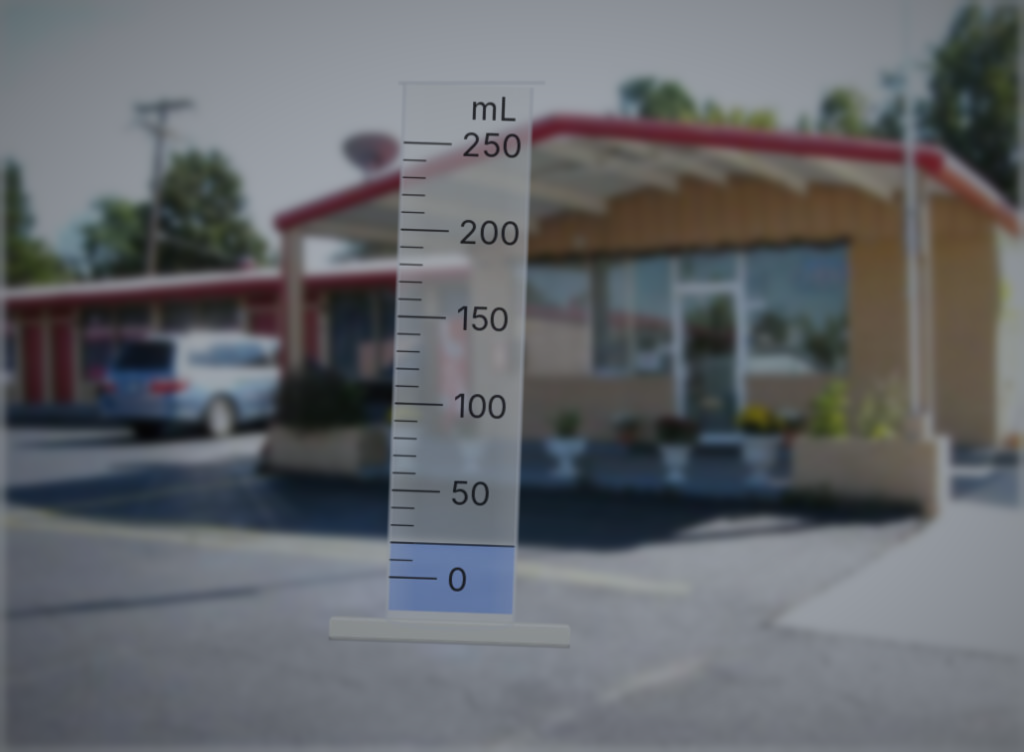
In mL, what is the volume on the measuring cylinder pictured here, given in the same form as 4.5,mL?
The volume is 20,mL
